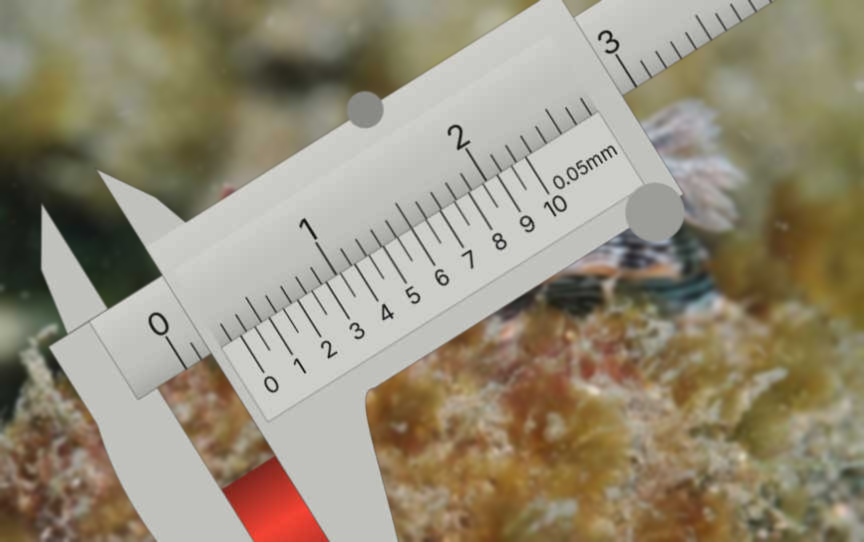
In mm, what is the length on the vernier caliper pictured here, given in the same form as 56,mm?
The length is 3.6,mm
